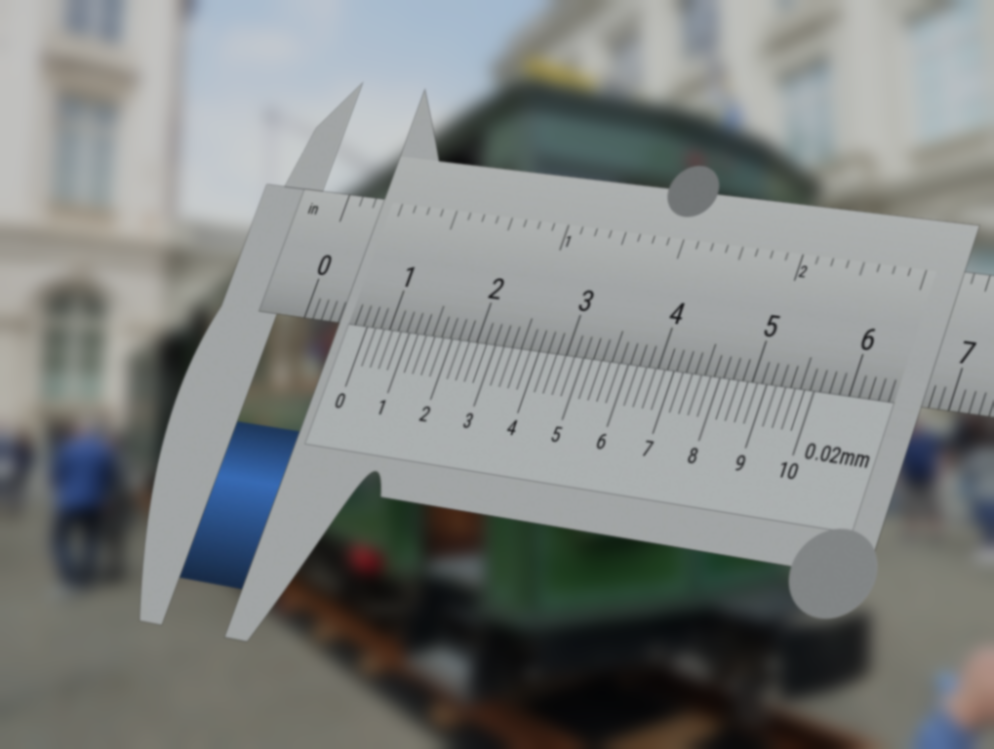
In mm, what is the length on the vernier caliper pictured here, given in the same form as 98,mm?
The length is 7.4,mm
